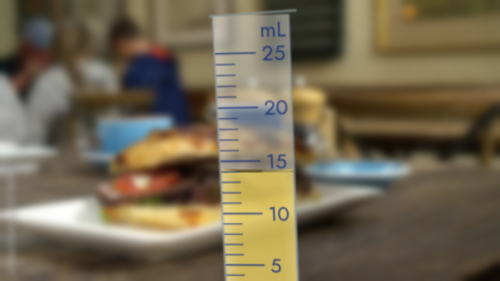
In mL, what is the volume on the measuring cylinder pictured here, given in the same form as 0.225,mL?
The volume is 14,mL
